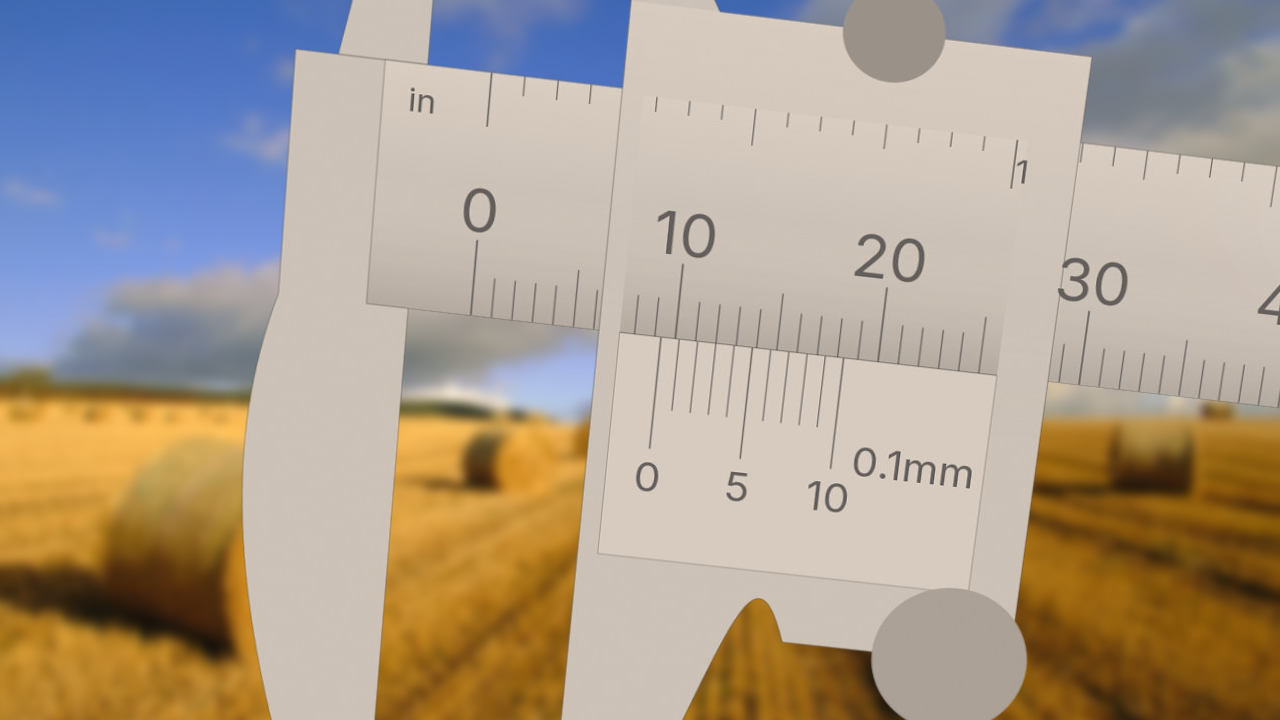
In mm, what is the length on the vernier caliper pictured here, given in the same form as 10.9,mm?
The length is 9.3,mm
